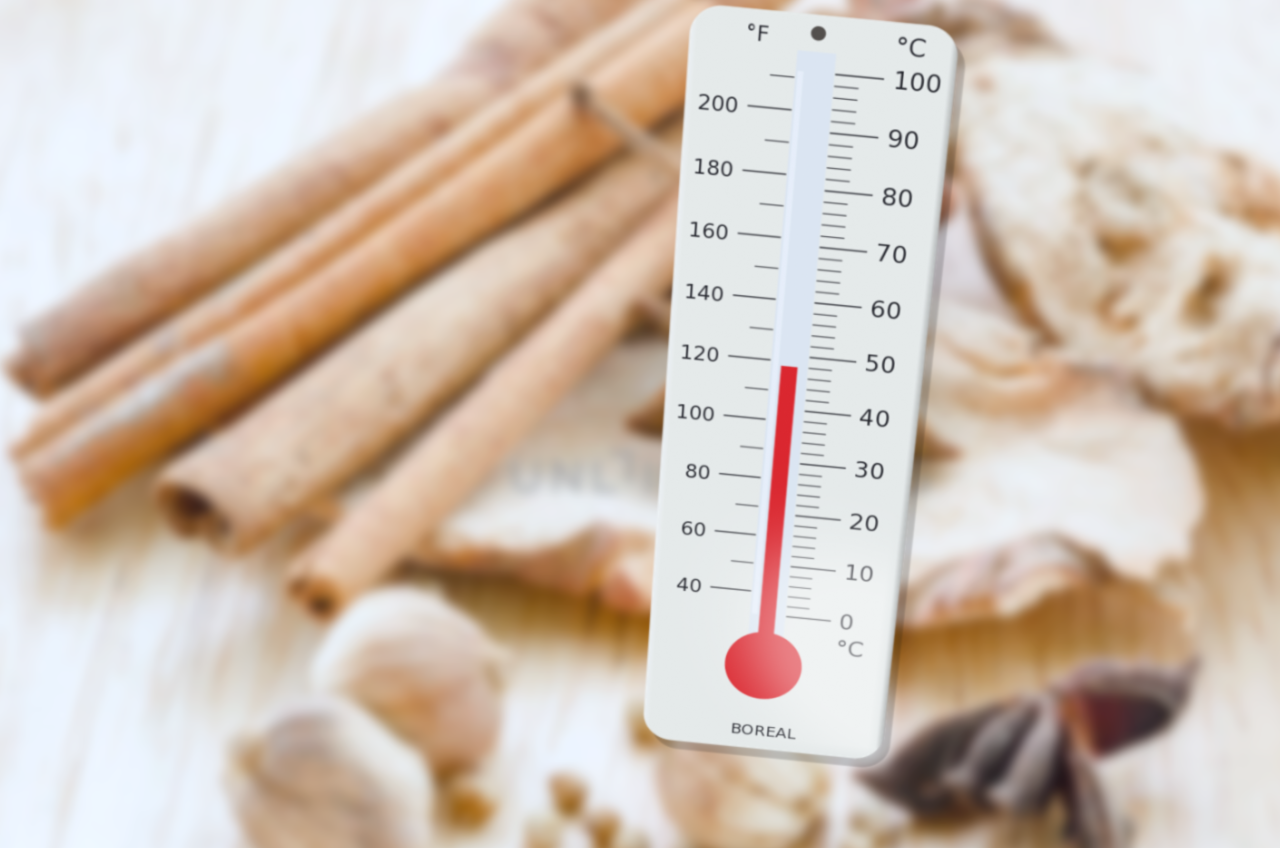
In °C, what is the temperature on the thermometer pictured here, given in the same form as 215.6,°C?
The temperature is 48,°C
